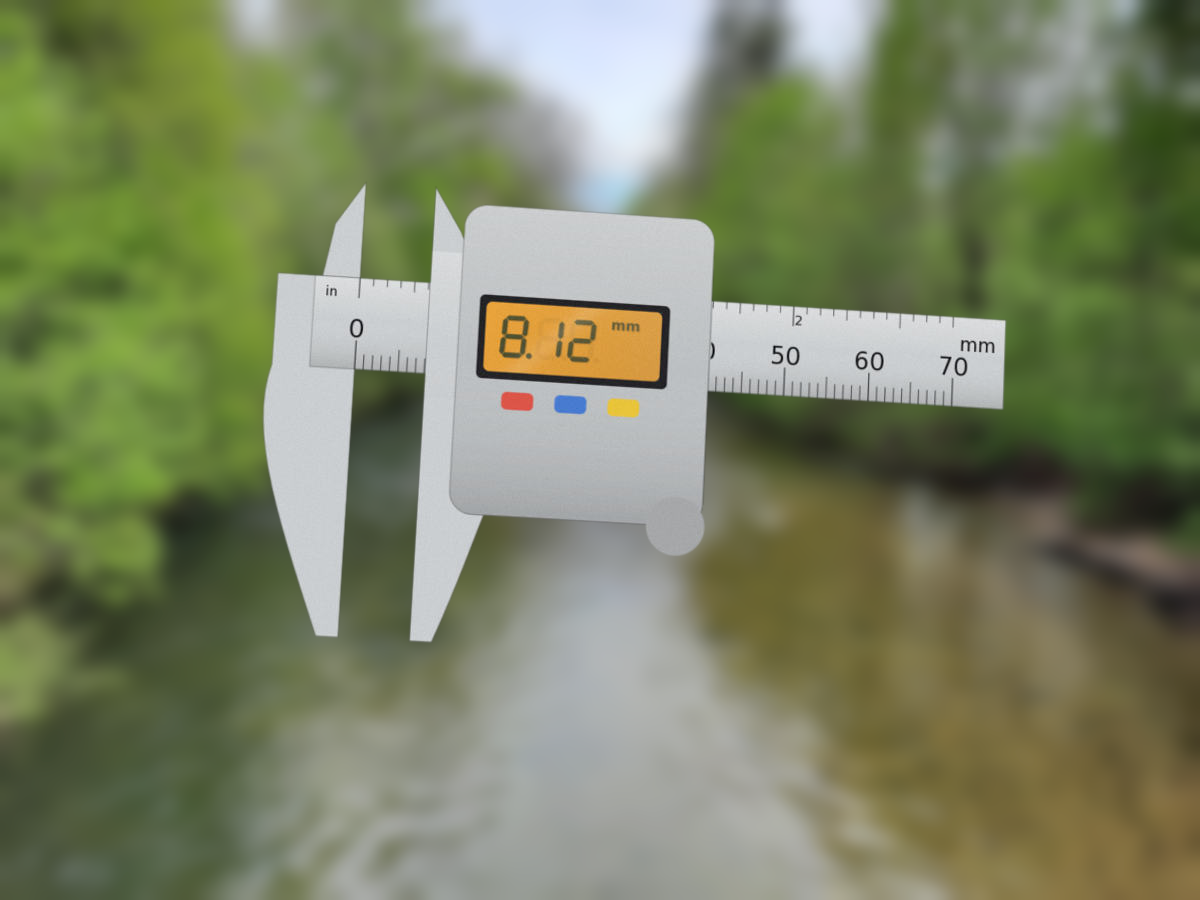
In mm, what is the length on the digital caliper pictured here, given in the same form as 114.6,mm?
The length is 8.12,mm
